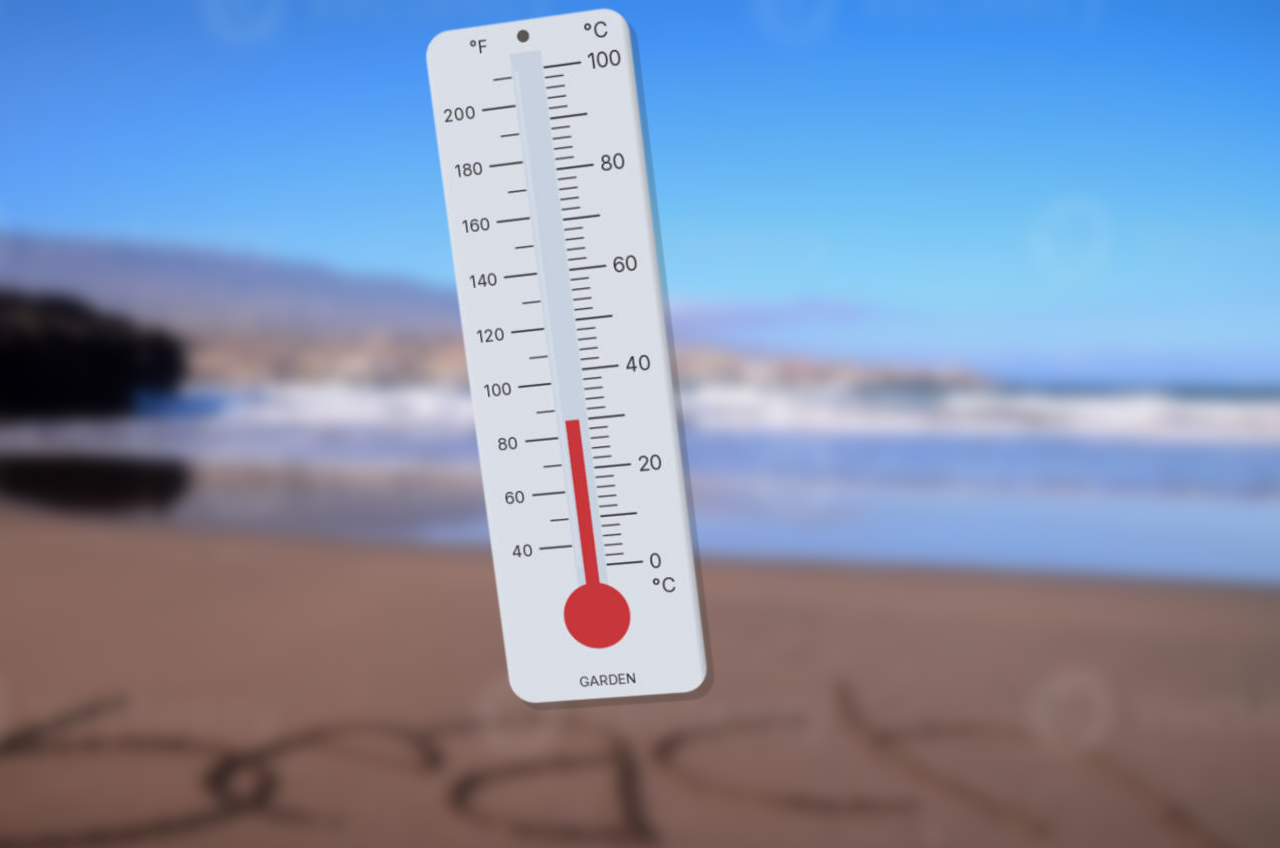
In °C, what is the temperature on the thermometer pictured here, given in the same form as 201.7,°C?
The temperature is 30,°C
